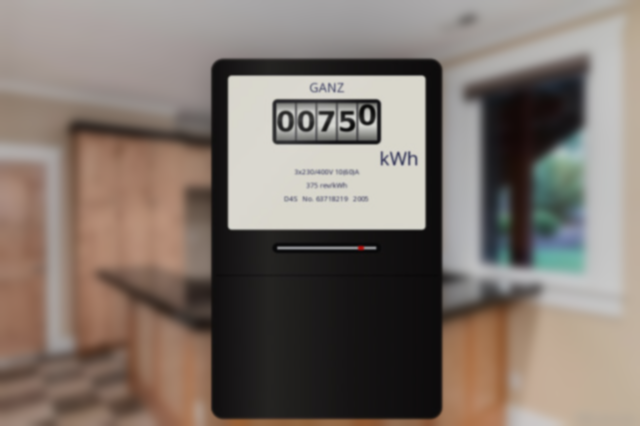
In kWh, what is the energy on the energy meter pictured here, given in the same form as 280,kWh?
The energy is 750,kWh
